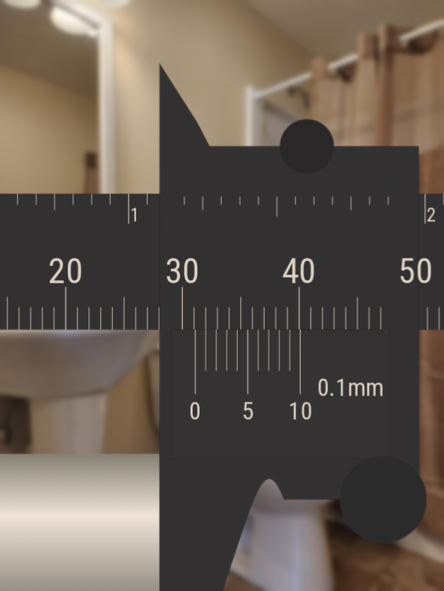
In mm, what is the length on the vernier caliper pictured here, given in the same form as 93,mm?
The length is 31.1,mm
